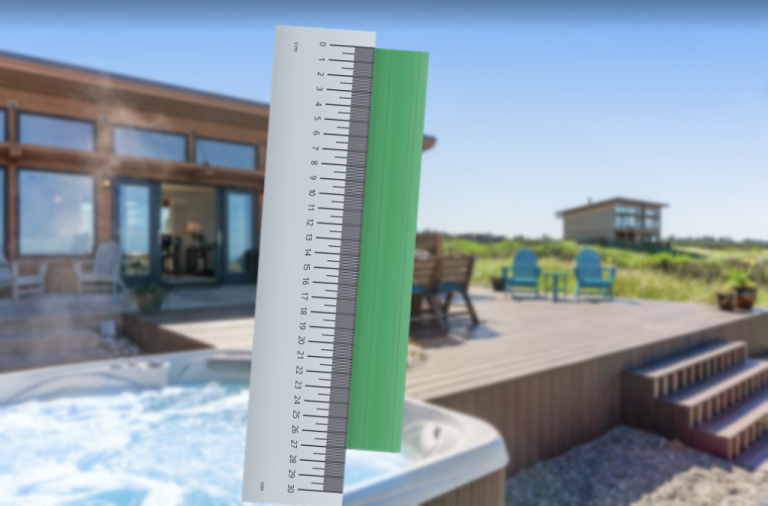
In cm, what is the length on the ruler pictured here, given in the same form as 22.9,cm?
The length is 27,cm
